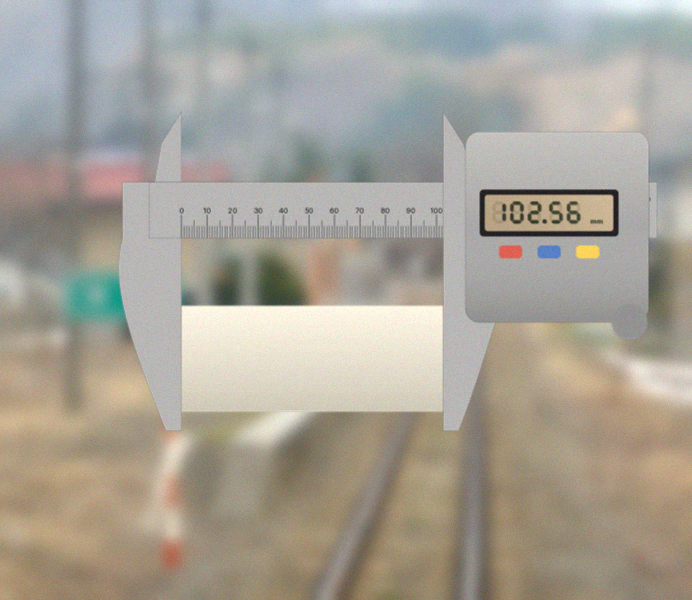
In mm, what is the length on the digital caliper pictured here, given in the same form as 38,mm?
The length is 102.56,mm
